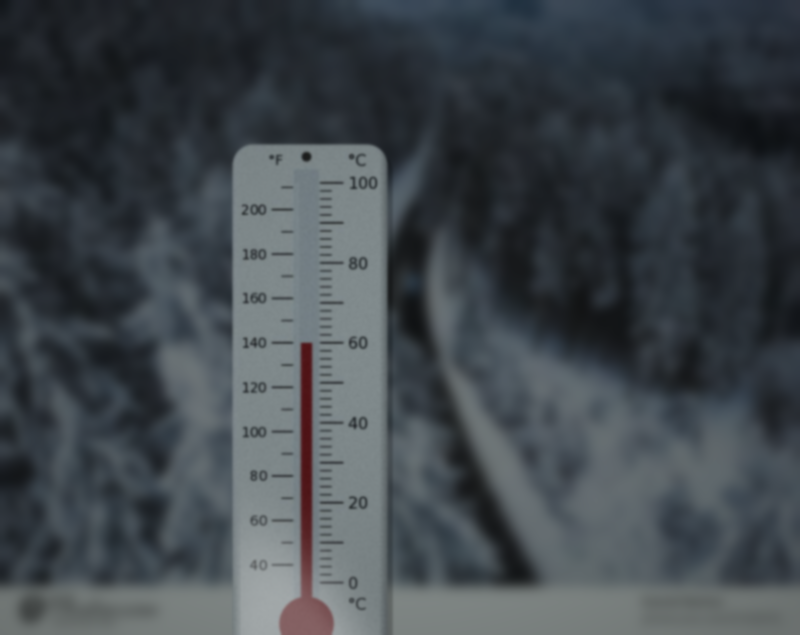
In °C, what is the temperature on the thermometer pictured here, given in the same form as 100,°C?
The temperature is 60,°C
